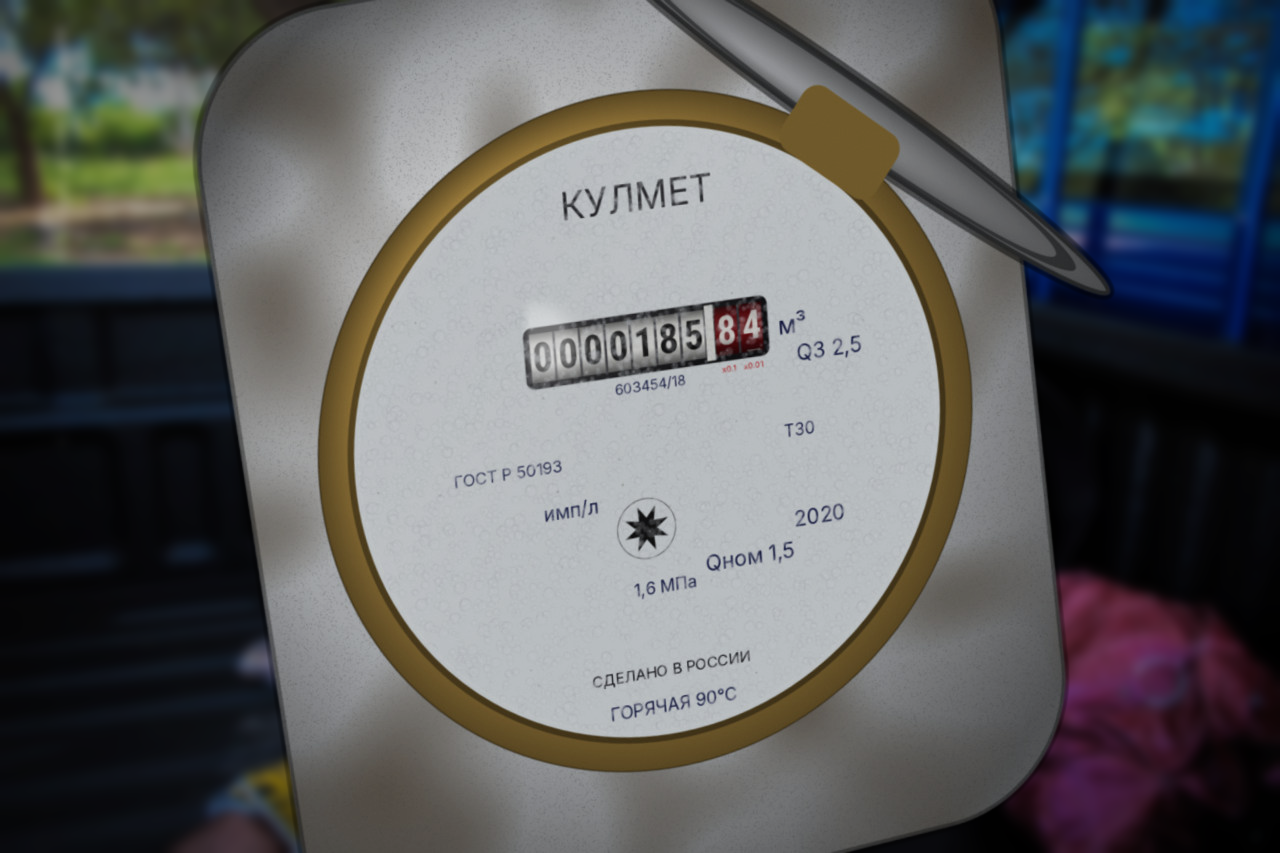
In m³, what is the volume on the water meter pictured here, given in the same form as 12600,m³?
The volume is 185.84,m³
